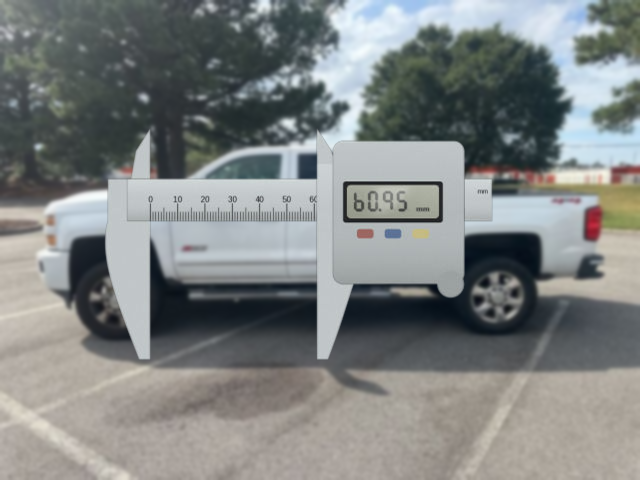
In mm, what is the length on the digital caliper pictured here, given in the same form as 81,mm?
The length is 60.95,mm
